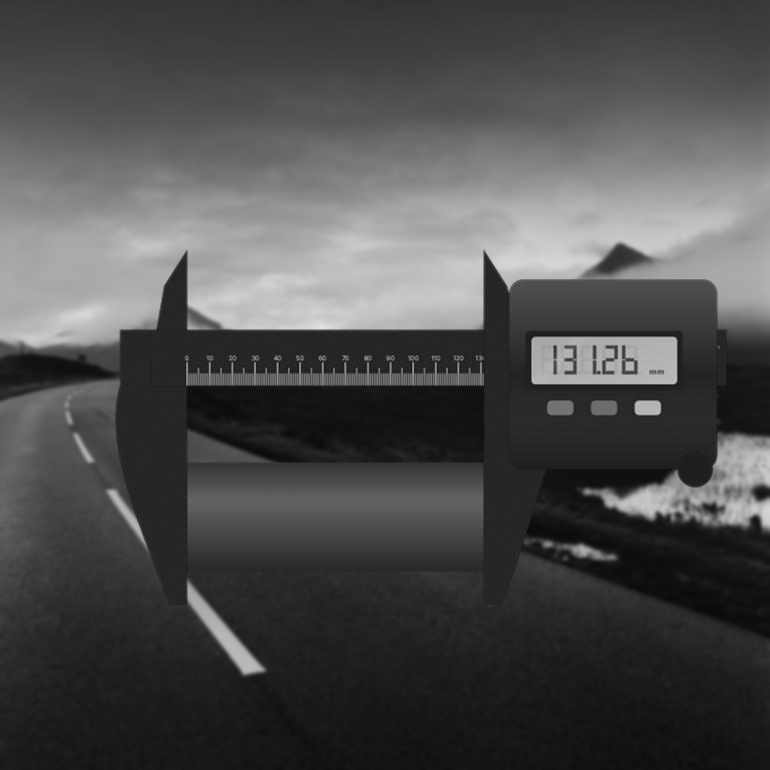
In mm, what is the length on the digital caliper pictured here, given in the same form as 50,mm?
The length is 131.26,mm
